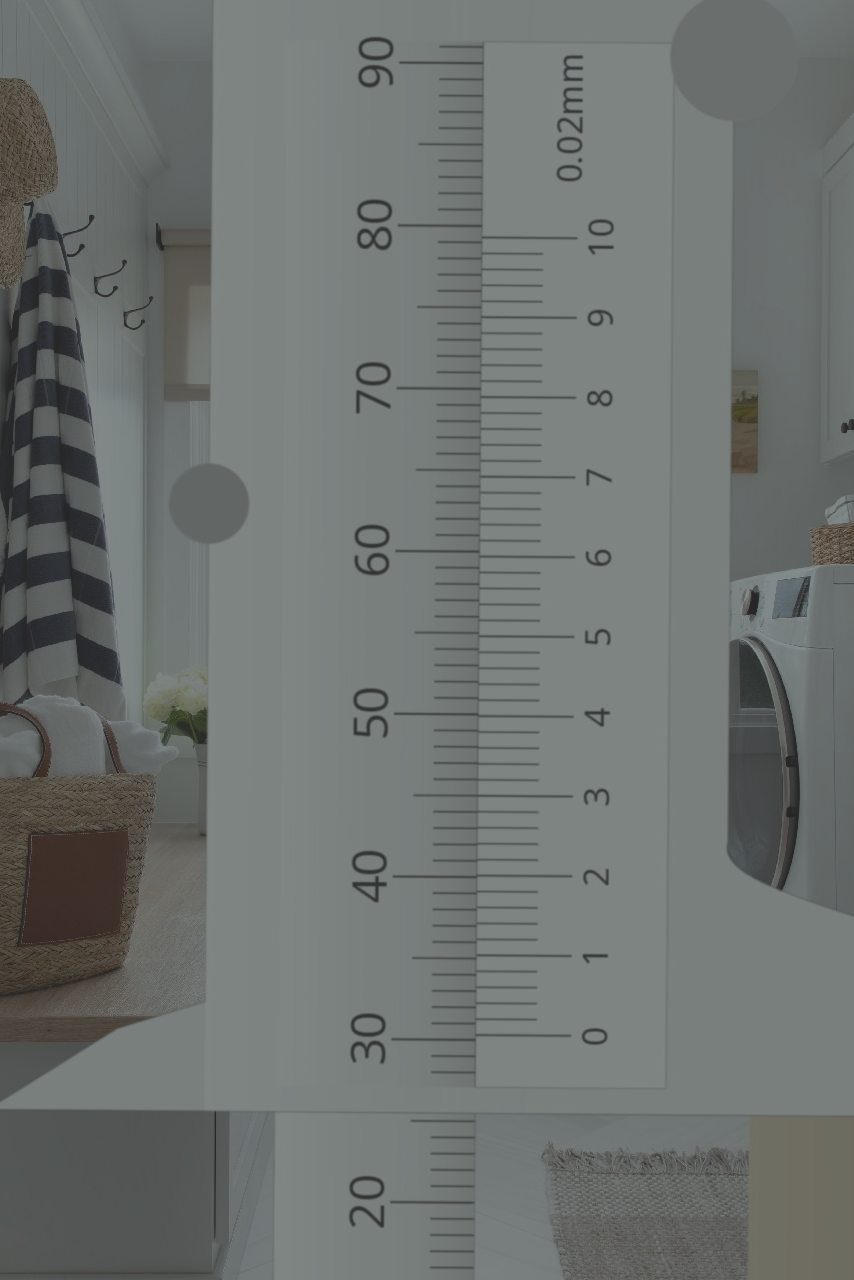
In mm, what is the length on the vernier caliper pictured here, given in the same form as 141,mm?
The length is 30.3,mm
